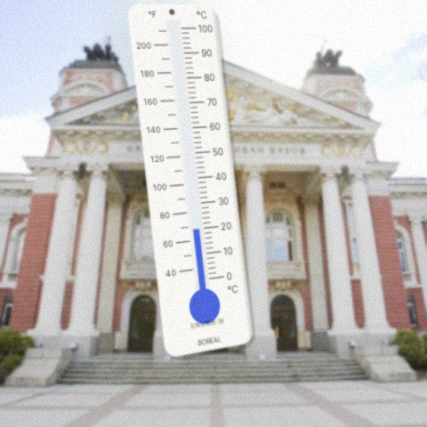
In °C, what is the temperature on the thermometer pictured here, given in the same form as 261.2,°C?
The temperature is 20,°C
